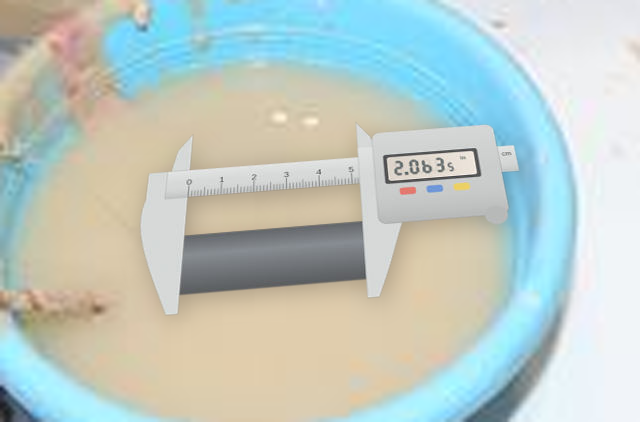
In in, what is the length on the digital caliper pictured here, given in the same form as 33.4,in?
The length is 2.0635,in
